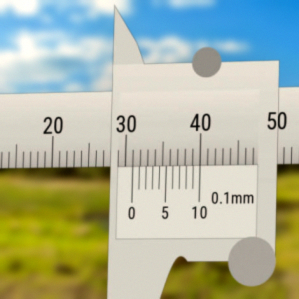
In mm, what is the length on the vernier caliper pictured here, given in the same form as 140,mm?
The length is 31.0,mm
